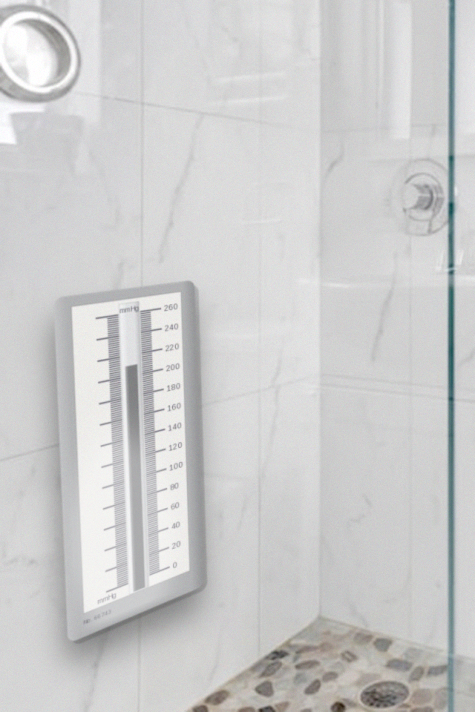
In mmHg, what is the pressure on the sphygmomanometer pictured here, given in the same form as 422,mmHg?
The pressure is 210,mmHg
